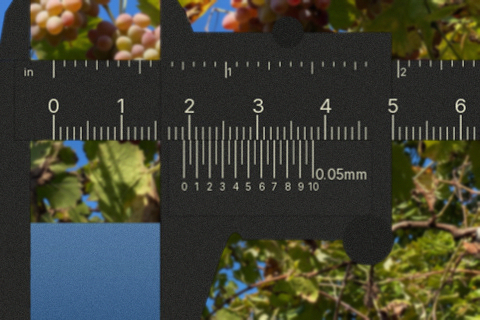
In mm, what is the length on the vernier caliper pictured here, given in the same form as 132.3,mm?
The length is 19.2,mm
